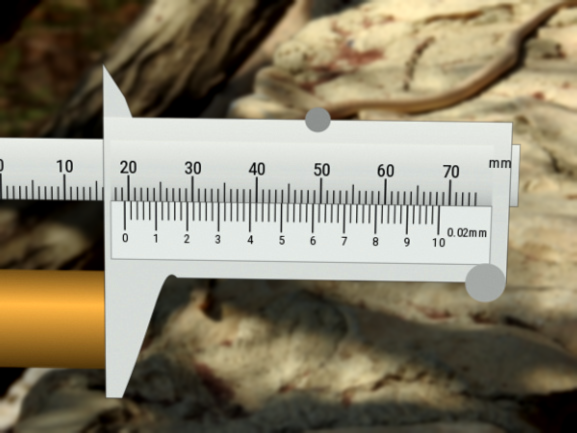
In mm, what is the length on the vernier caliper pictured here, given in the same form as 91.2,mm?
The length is 19.4,mm
